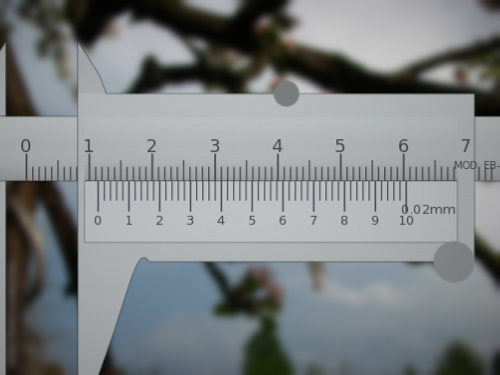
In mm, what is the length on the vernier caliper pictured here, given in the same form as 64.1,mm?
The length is 11.4,mm
